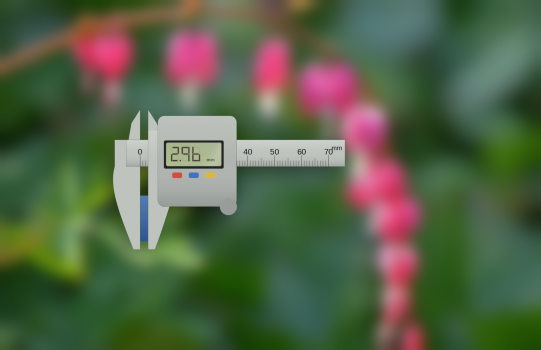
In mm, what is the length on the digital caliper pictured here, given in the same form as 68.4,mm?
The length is 2.96,mm
